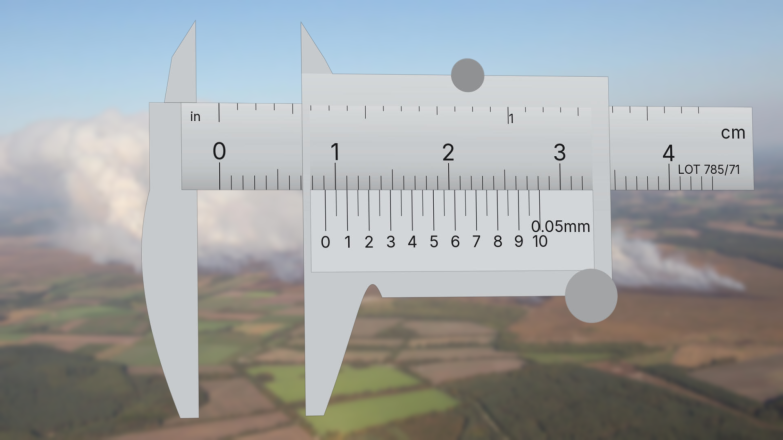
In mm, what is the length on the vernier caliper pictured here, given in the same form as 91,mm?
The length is 9.1,mm
